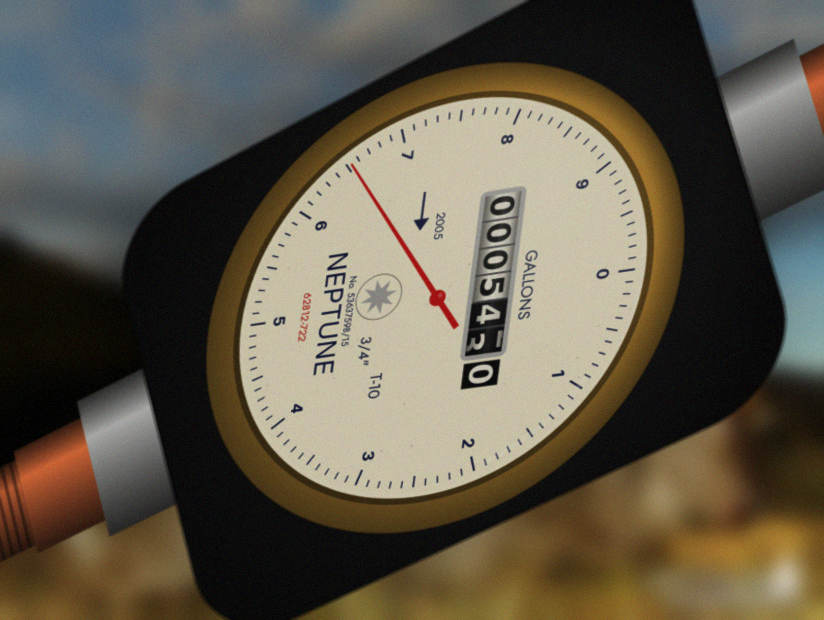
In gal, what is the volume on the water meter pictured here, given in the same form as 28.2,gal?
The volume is 5426.5,gal
